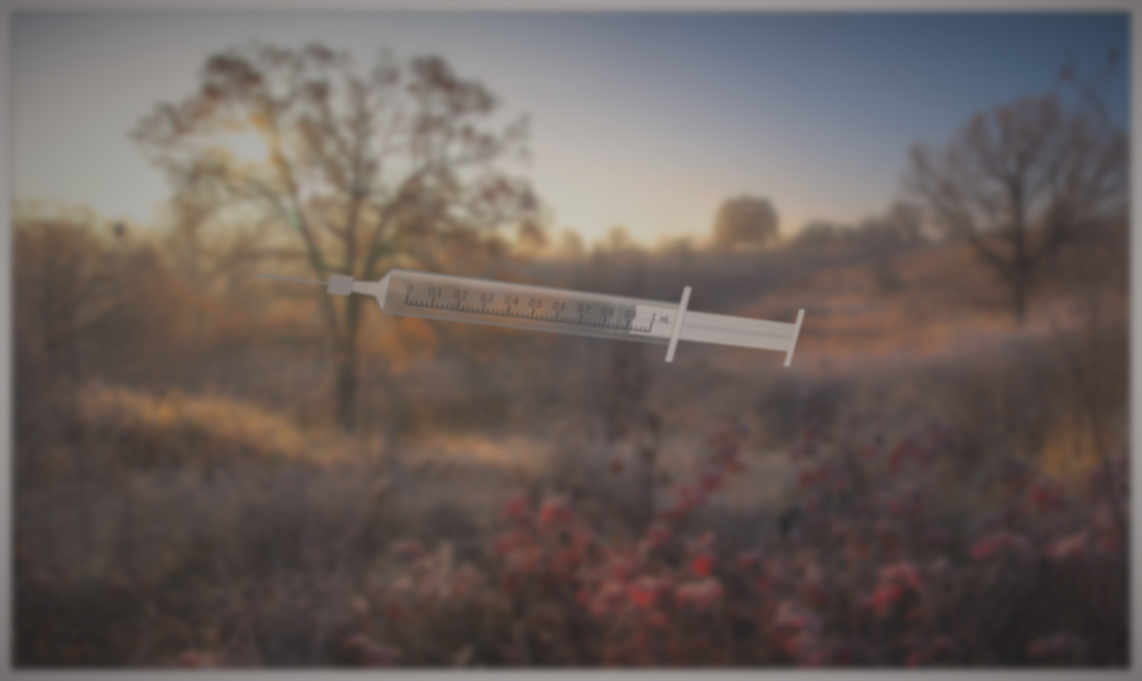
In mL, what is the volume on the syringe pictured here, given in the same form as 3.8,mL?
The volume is 0.8,mL
